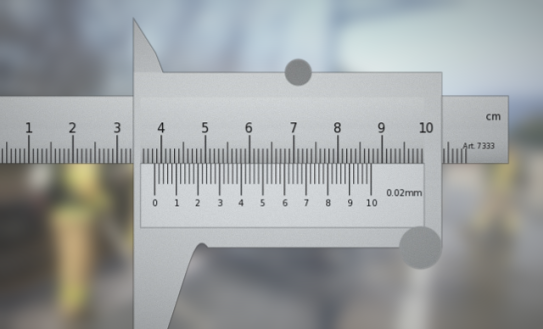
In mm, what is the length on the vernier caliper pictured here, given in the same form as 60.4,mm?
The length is 38.5,mm
